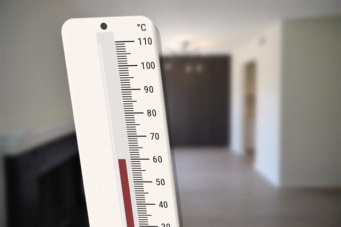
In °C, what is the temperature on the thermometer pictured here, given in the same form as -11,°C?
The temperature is 60,°C
